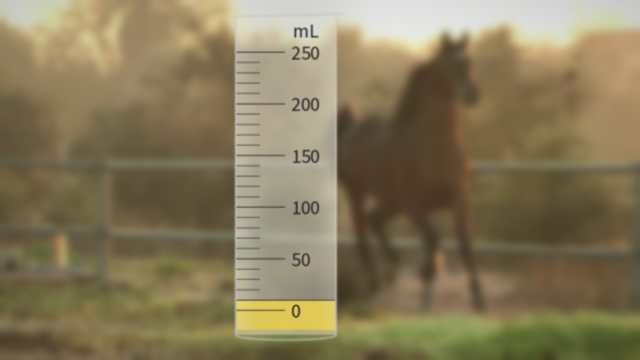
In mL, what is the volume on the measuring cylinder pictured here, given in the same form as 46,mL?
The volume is 10,mL
